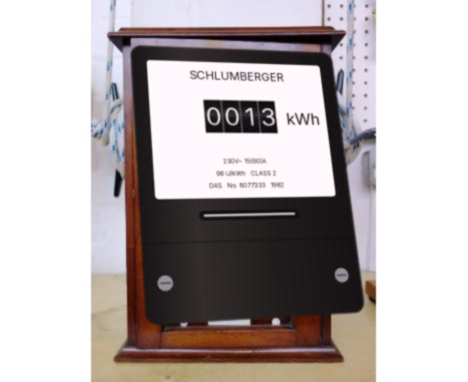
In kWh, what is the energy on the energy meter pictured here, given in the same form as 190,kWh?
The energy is 13,kWh
